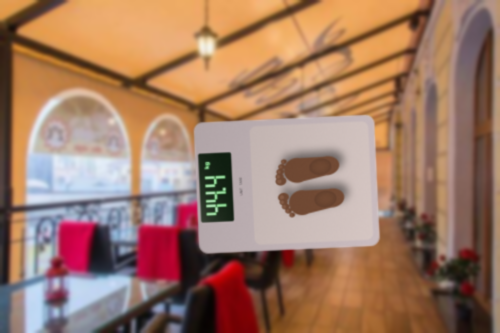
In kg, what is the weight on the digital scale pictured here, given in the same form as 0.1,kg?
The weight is 44.4,kg
